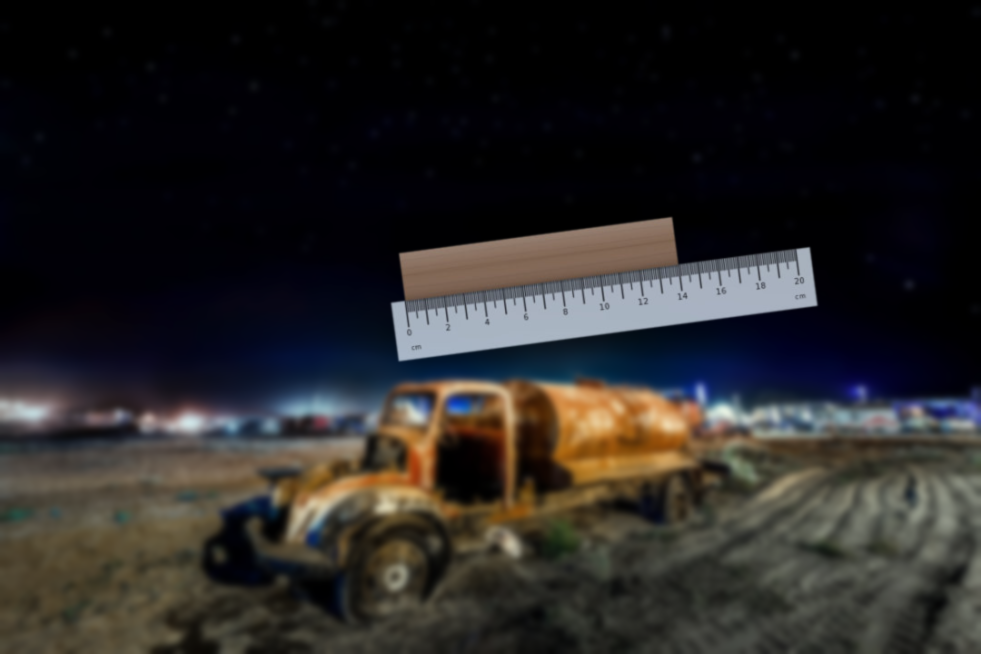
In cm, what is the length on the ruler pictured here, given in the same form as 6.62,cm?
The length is 14,cm
